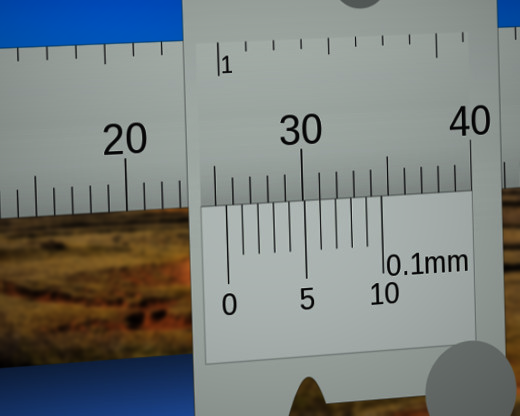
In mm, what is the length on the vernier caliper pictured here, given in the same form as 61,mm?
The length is 25.6,mm
